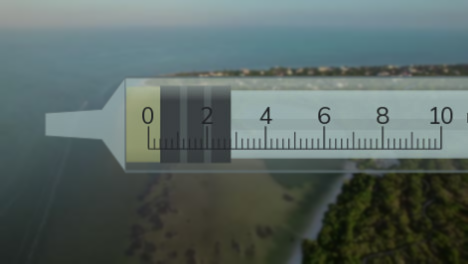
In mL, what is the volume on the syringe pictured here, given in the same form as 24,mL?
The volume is 0.4,mL
